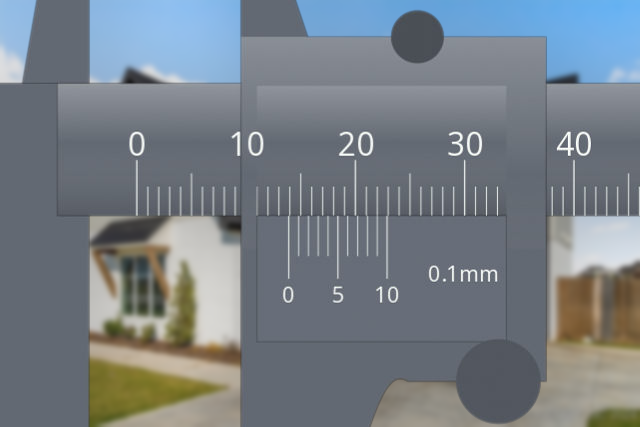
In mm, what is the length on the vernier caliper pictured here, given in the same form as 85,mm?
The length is 13.9,mm
